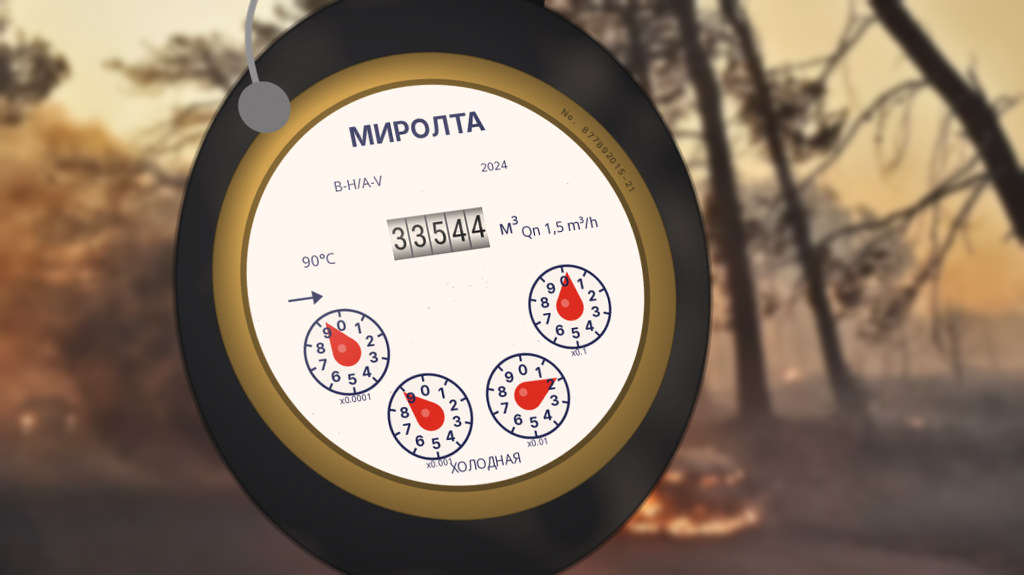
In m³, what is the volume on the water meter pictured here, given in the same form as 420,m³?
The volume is 33544.0189,m³
